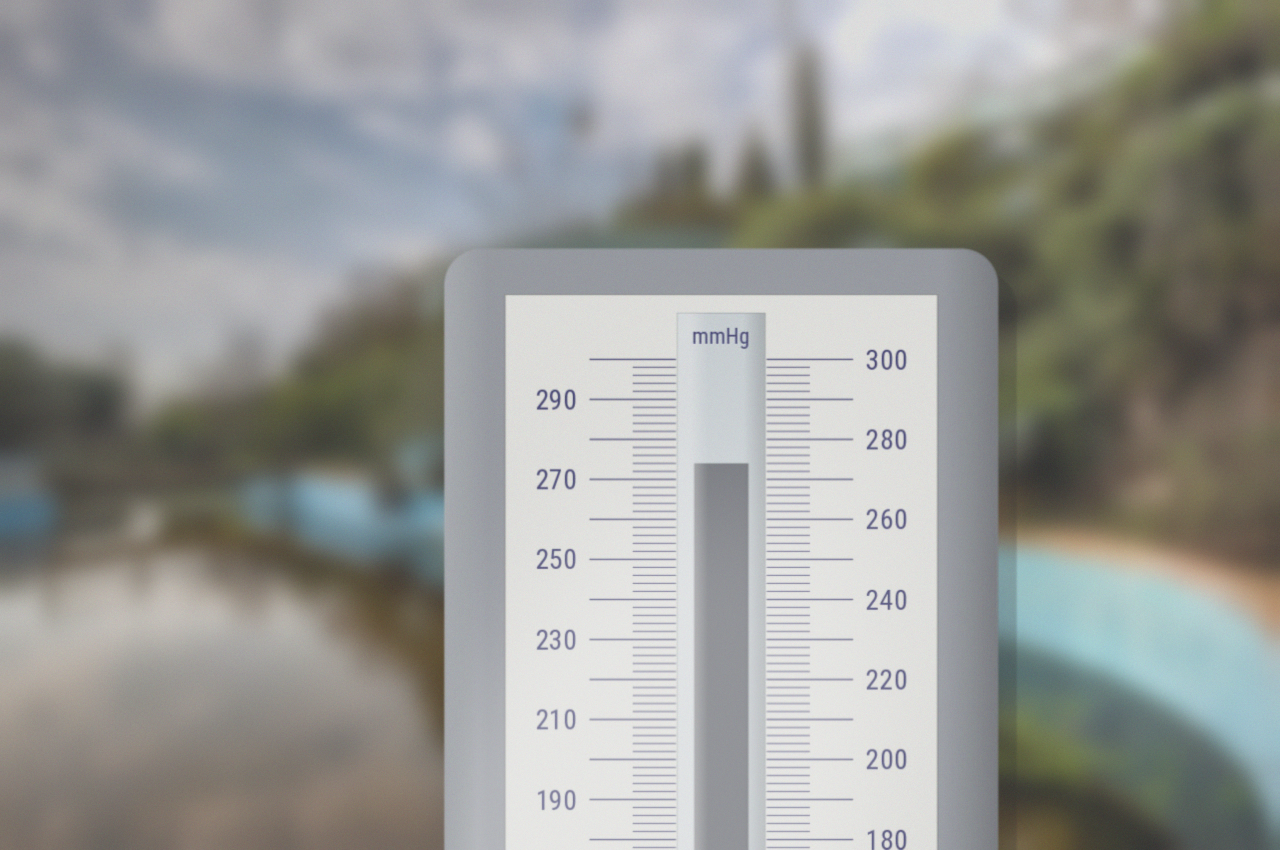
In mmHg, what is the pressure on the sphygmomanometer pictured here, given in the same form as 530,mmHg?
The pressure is 274,mmHg
